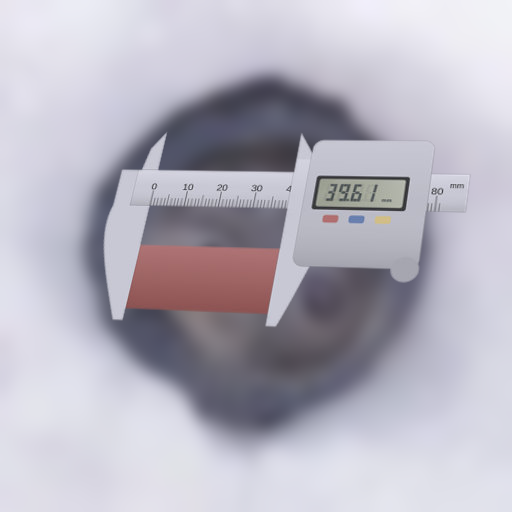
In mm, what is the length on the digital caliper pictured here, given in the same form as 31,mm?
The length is 39.61,mm
